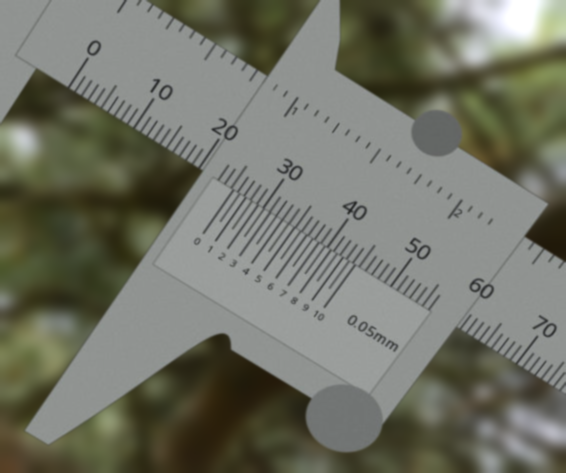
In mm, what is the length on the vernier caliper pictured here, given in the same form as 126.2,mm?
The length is 25.4,mm
